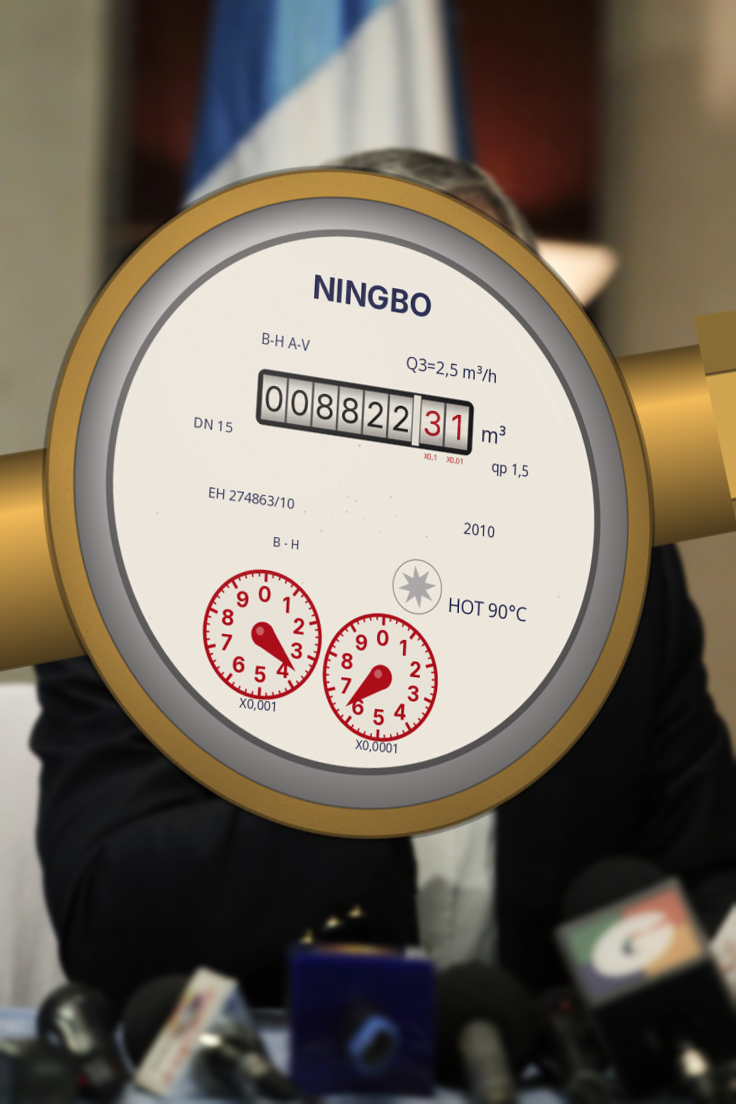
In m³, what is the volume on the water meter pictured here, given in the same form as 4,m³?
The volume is 8822.3136,m³
